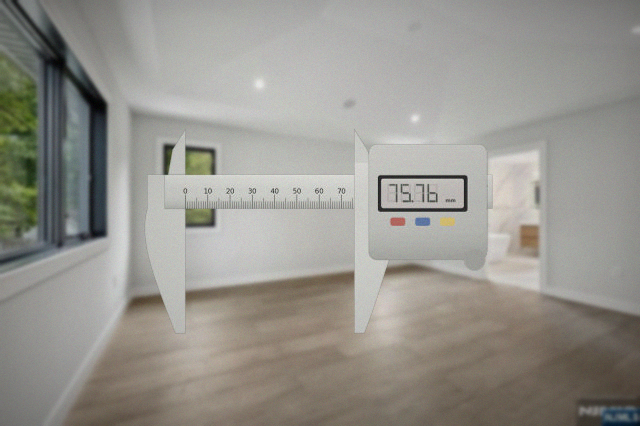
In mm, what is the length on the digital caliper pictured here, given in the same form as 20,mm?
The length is 75.76,mm
